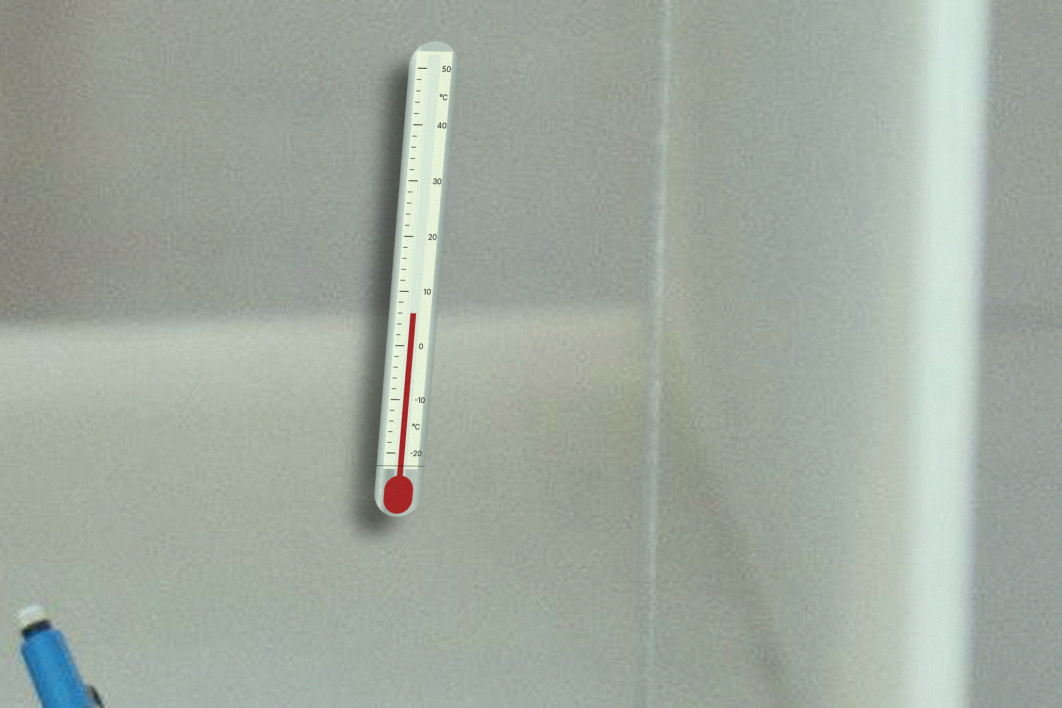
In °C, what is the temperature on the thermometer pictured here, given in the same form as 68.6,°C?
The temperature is 6,°C
